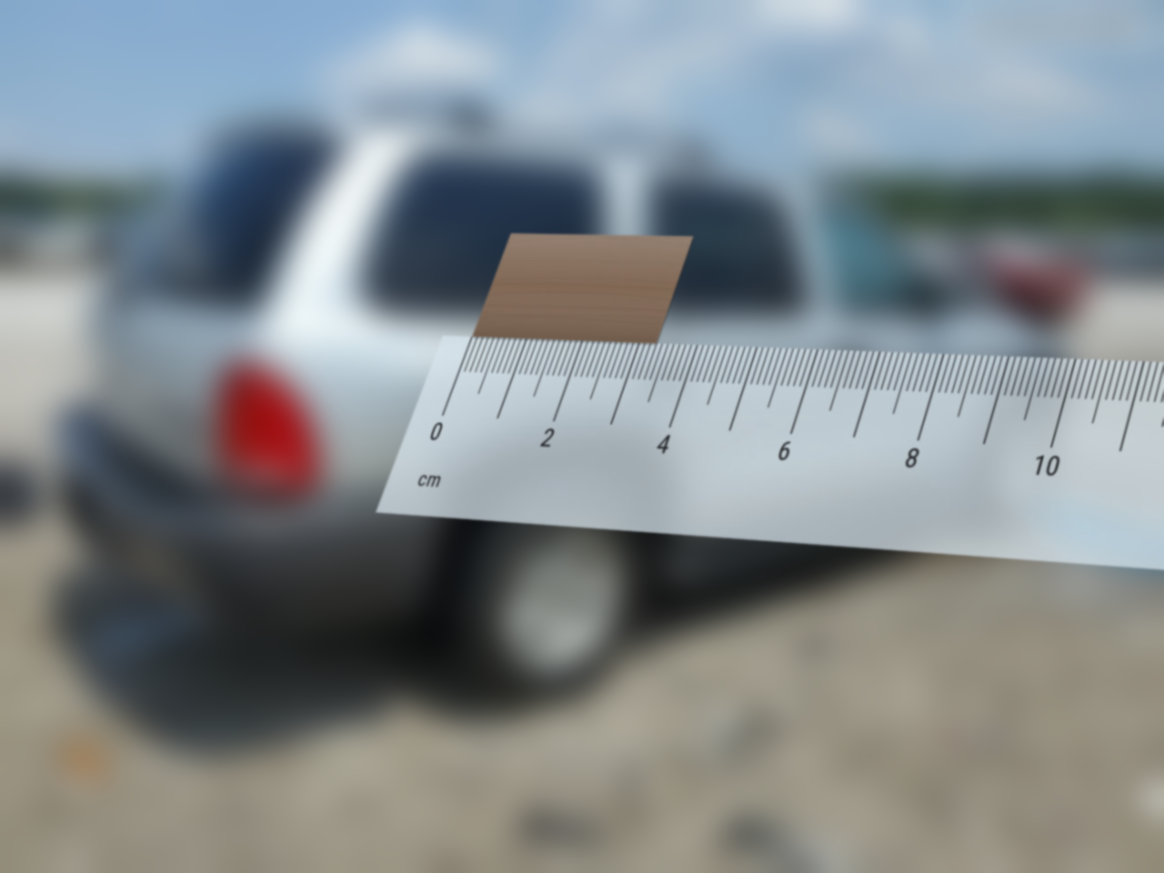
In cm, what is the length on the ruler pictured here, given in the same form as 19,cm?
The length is 3.3,cm
